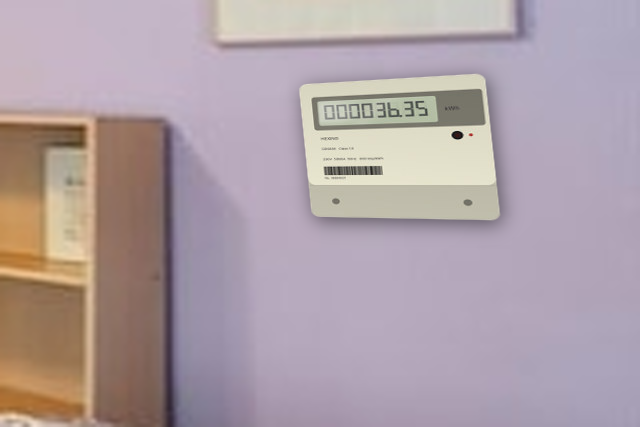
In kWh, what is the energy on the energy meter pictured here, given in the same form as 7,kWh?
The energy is 36.35,kWh
